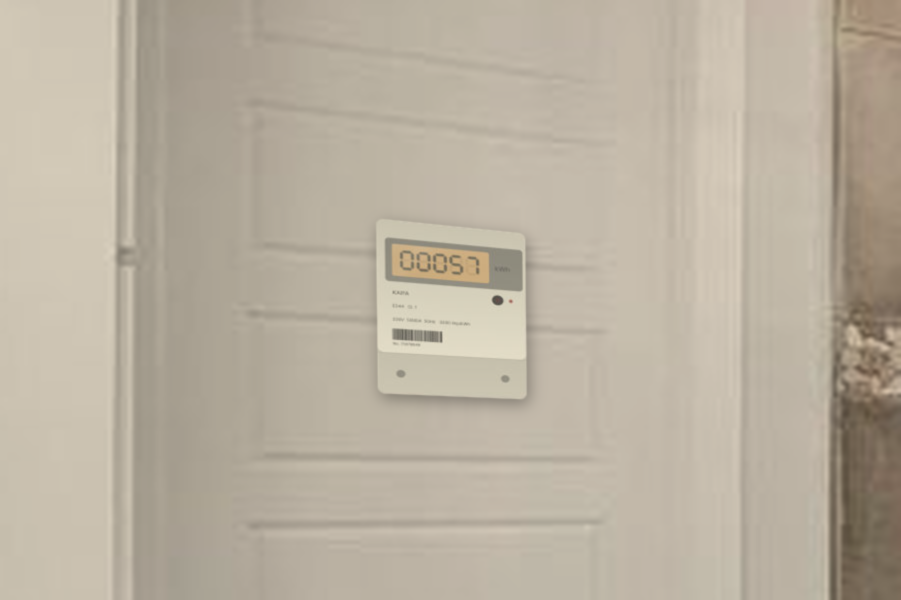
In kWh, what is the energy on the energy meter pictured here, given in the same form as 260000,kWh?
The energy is 57,kWh
